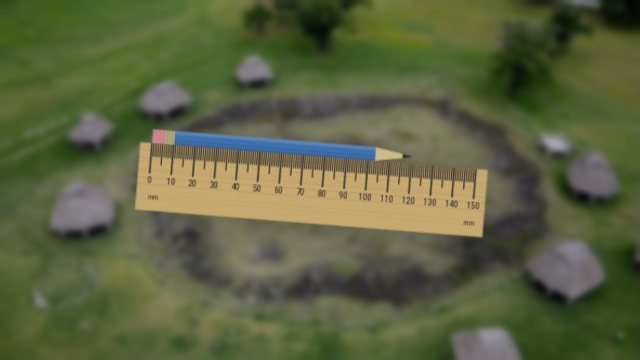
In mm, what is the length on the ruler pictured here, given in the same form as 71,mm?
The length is 120,mm
